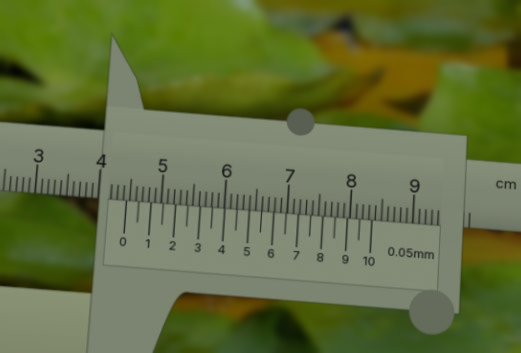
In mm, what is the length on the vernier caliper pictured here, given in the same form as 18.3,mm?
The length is 44.5,mm
